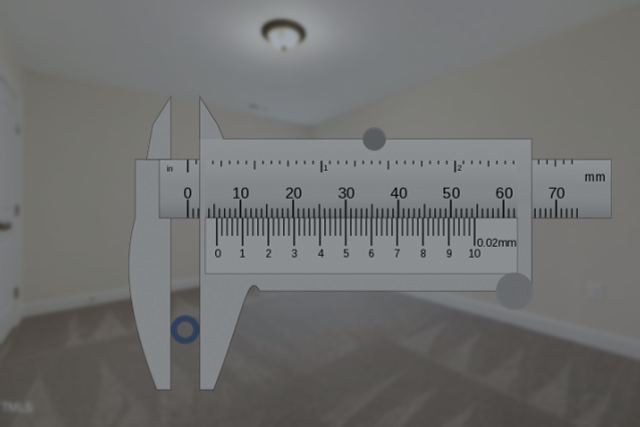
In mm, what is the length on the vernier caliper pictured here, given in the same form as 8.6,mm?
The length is 5.5,mm
